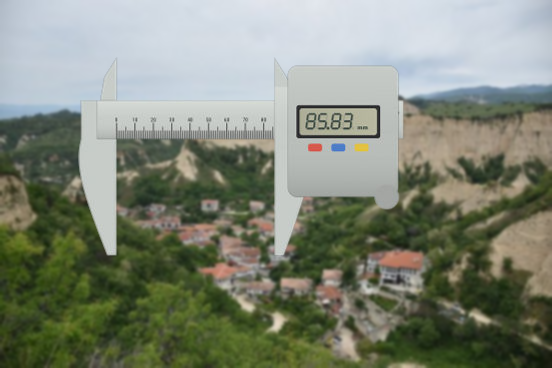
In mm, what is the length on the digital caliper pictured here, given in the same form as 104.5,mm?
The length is 85.83,mm
